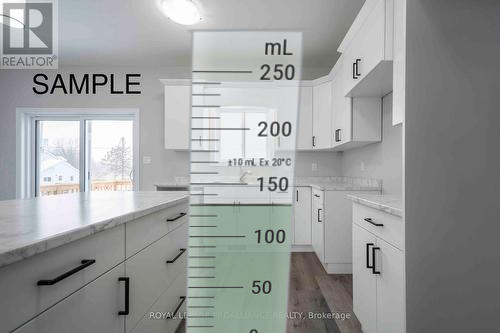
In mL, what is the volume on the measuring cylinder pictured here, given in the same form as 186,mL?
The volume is 130,mL
